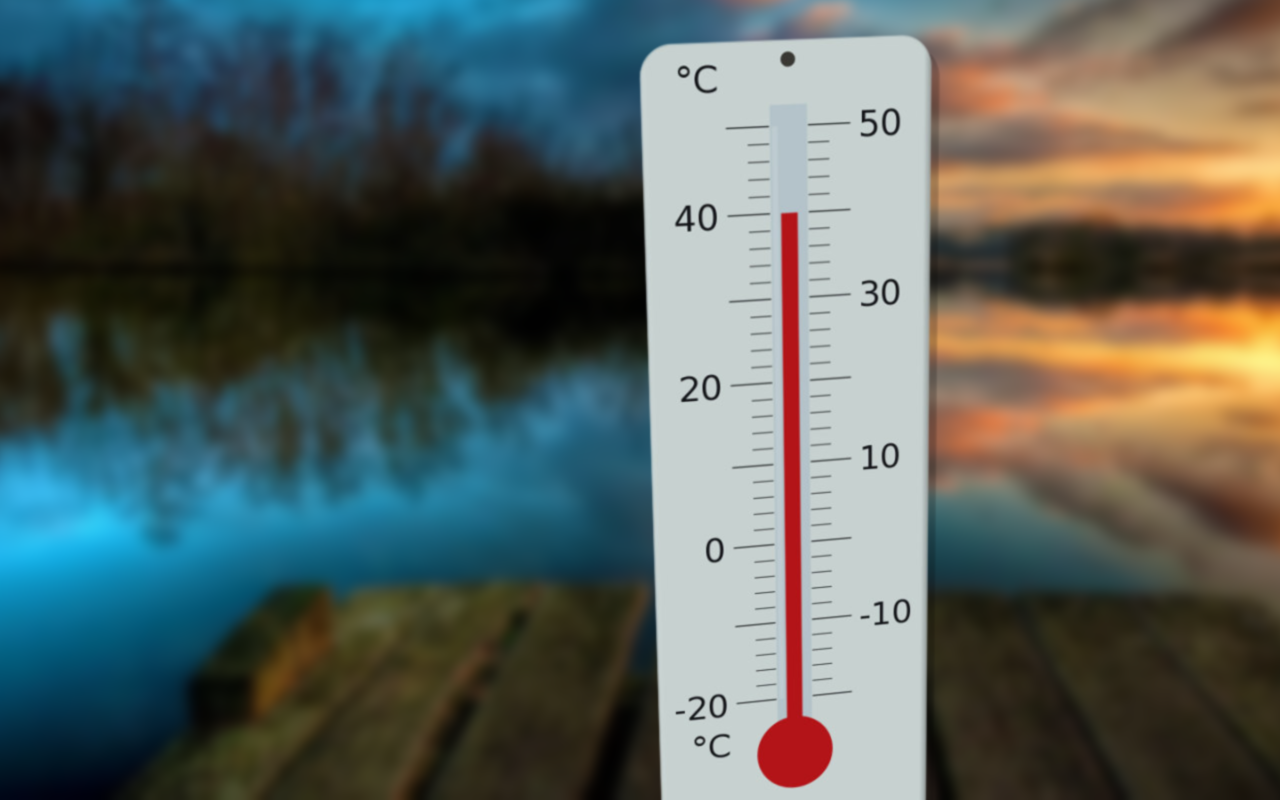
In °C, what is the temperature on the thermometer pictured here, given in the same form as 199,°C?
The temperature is 40,°C
